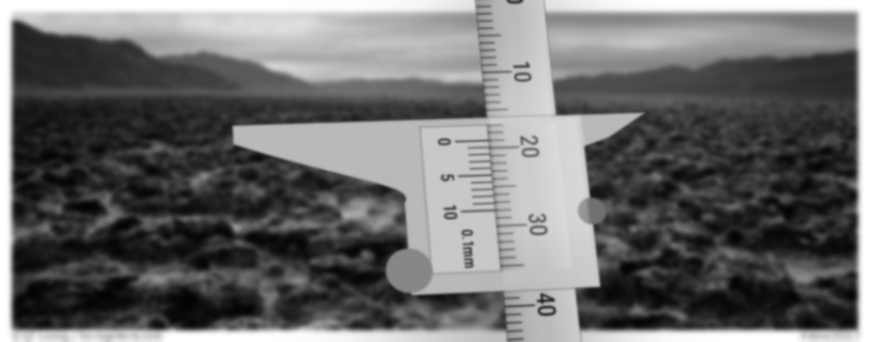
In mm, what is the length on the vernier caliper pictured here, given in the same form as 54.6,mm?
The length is 19.0,mm
